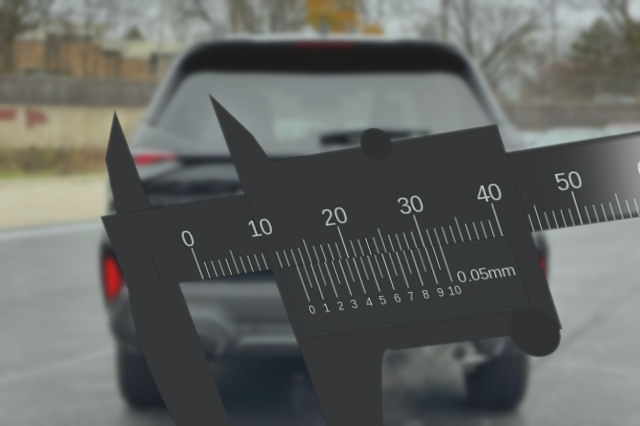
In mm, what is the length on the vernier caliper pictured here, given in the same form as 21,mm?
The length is 13.0,mm
